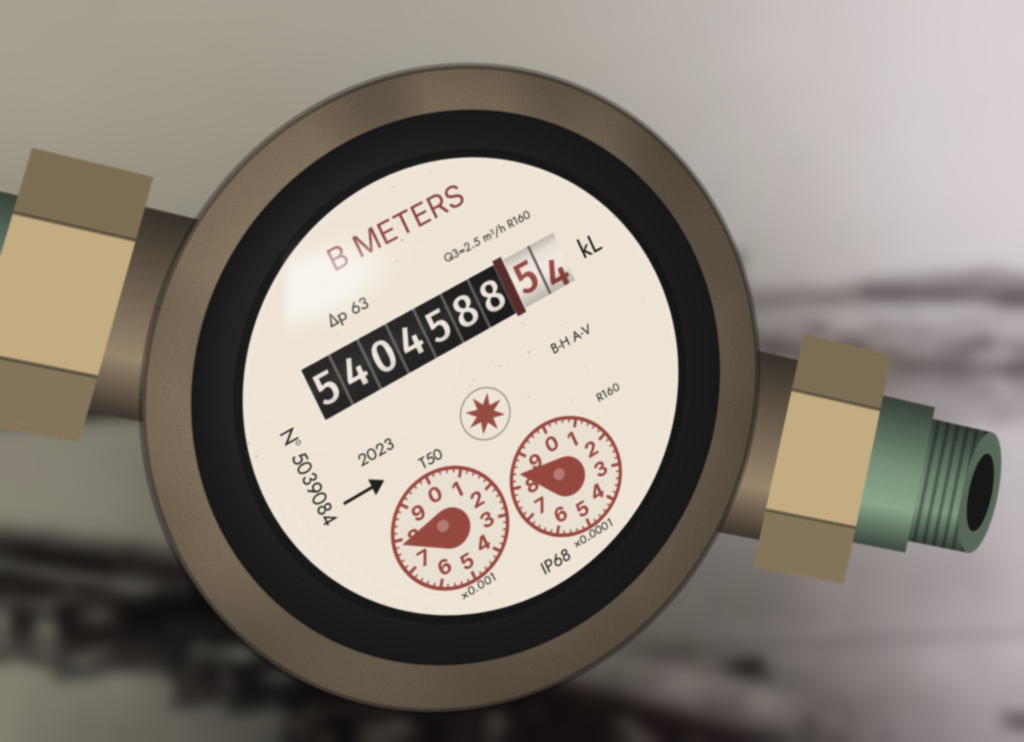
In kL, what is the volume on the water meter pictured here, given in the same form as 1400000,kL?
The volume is 5404588.5378,kL
